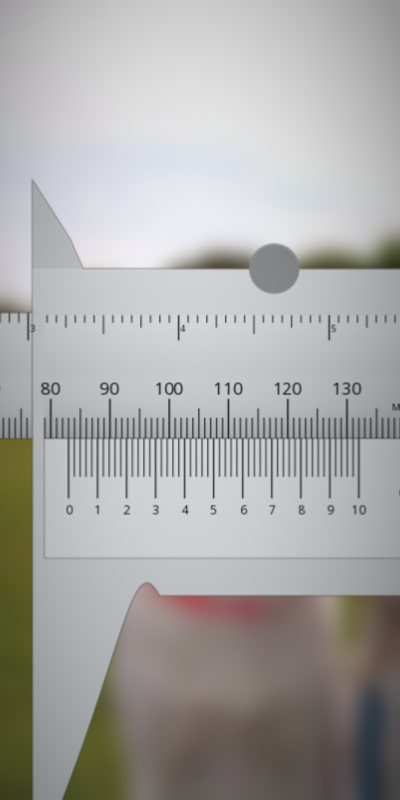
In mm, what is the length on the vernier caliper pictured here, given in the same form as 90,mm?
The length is 83.0,mm
